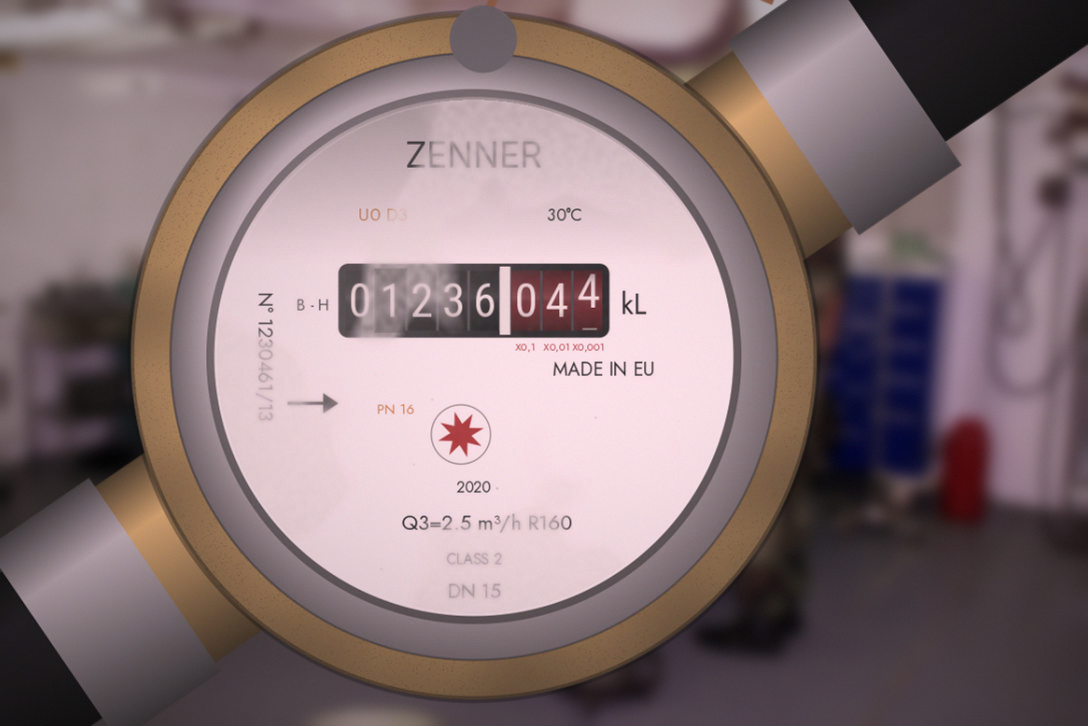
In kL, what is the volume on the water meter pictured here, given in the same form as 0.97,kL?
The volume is 1236.044,kL
